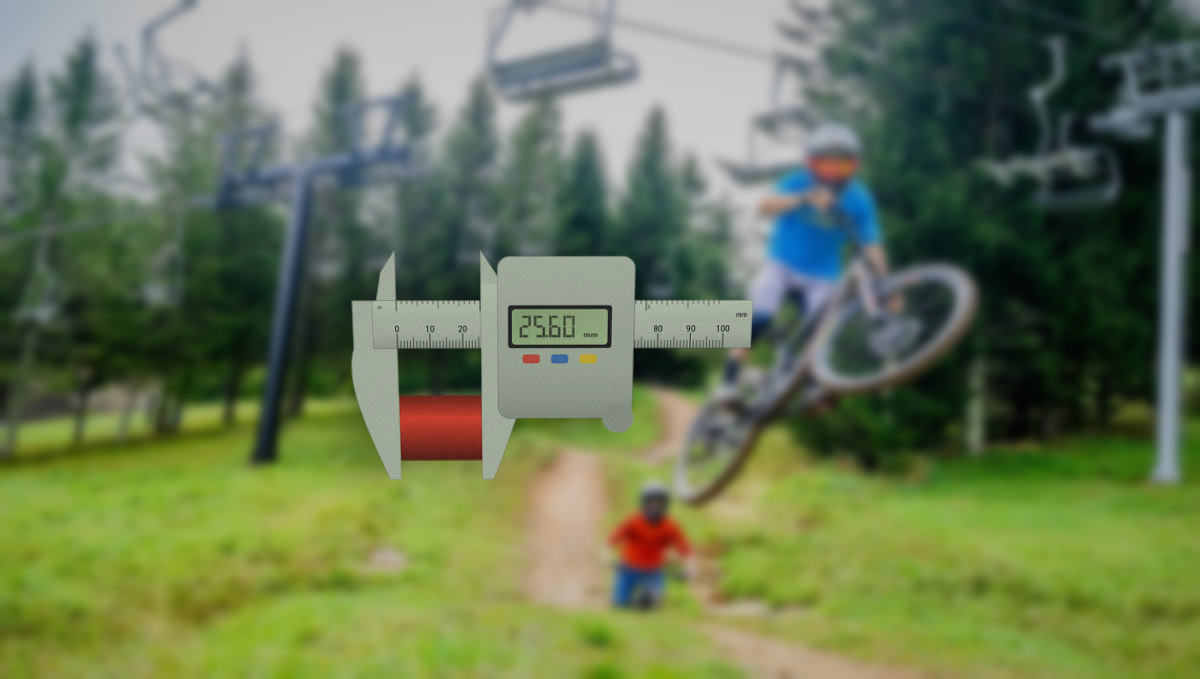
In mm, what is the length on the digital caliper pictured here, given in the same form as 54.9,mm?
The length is 25.60,mm
